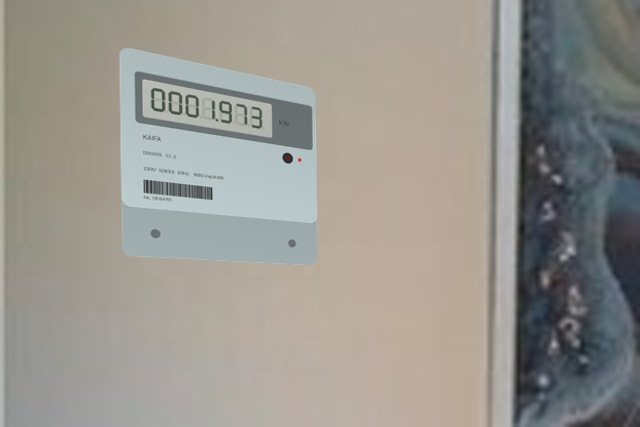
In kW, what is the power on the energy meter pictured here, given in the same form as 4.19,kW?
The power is 1.973,kW
